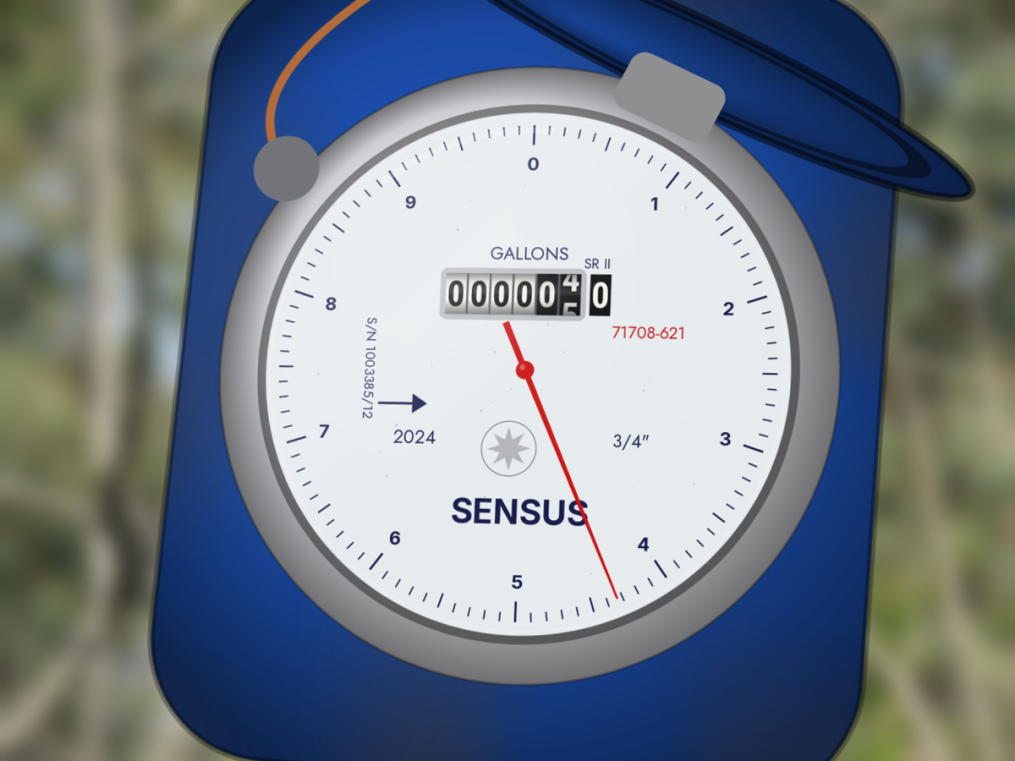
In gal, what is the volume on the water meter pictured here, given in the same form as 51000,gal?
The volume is 44.3,gal
